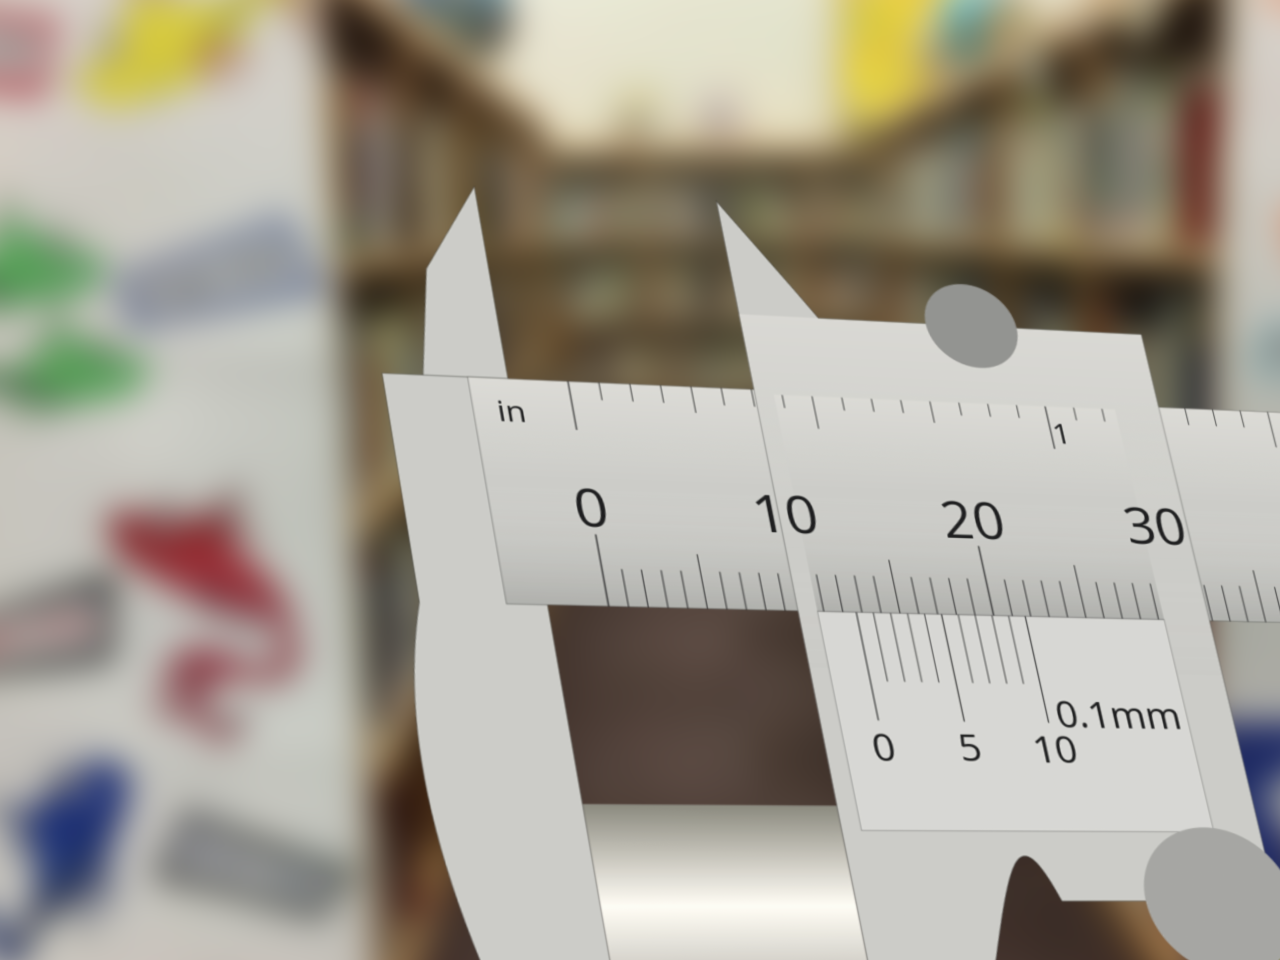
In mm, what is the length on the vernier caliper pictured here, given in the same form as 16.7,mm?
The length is 12.7,mm
